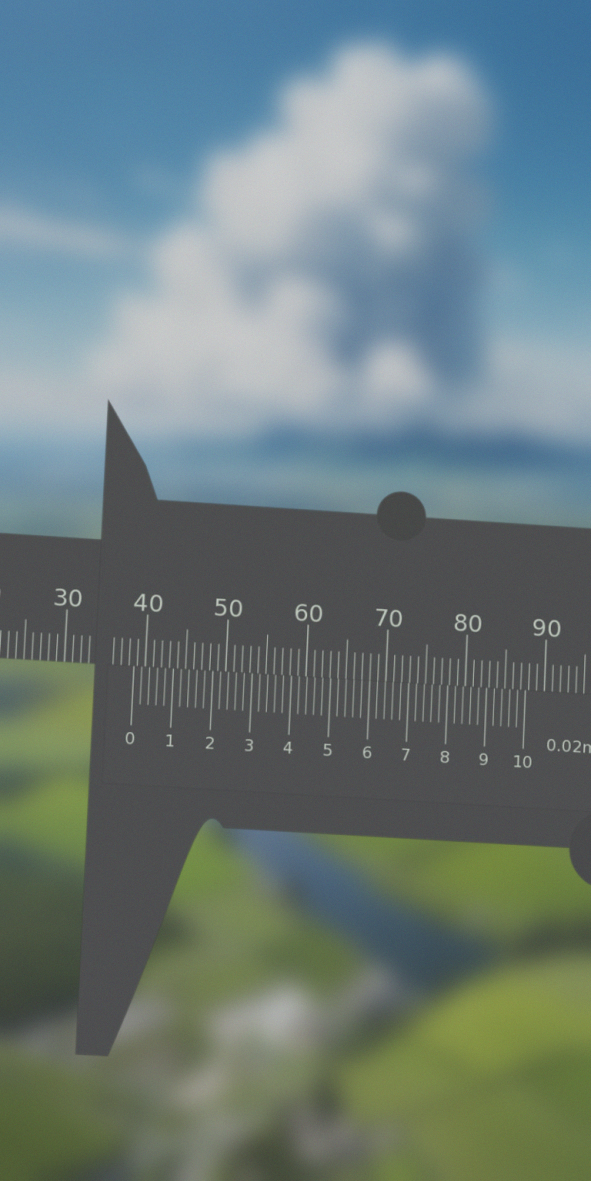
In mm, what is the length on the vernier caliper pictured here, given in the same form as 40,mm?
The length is 38.6,mm
